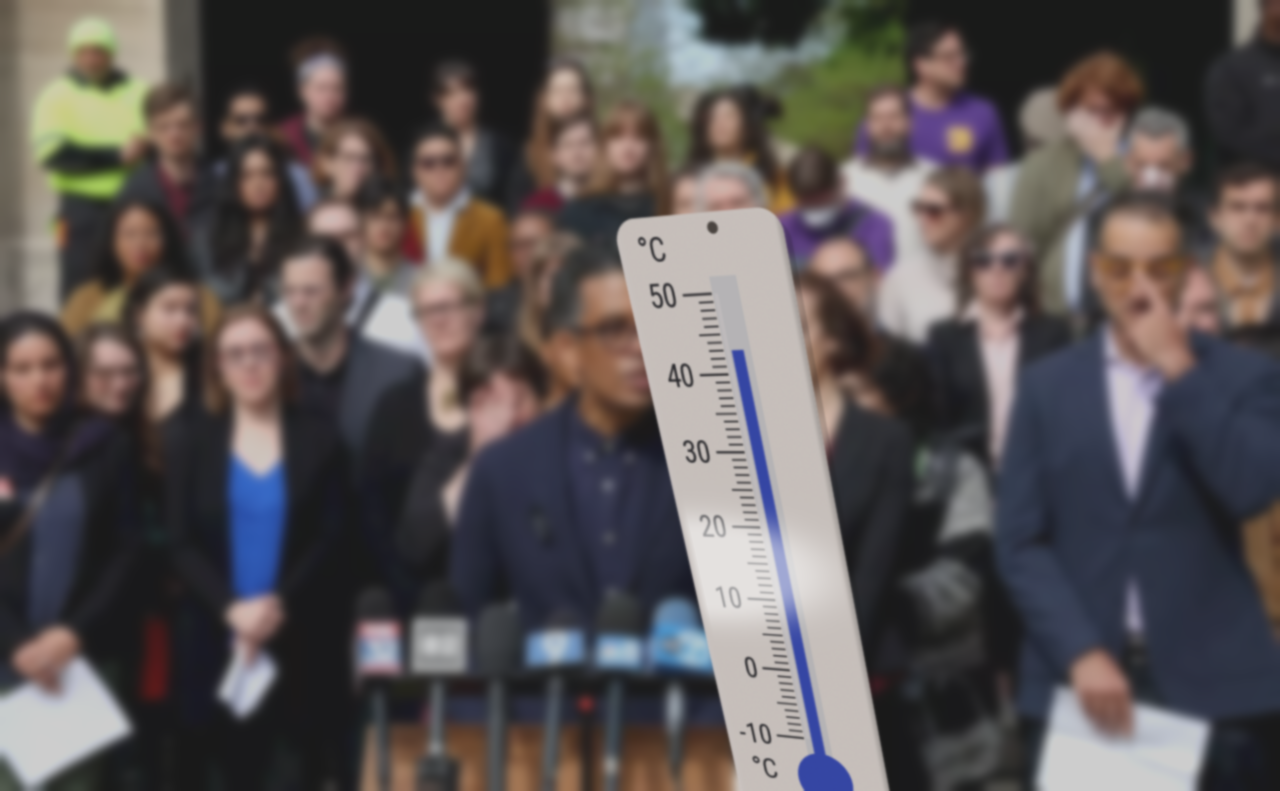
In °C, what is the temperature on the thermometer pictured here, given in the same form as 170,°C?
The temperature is 43,°C
